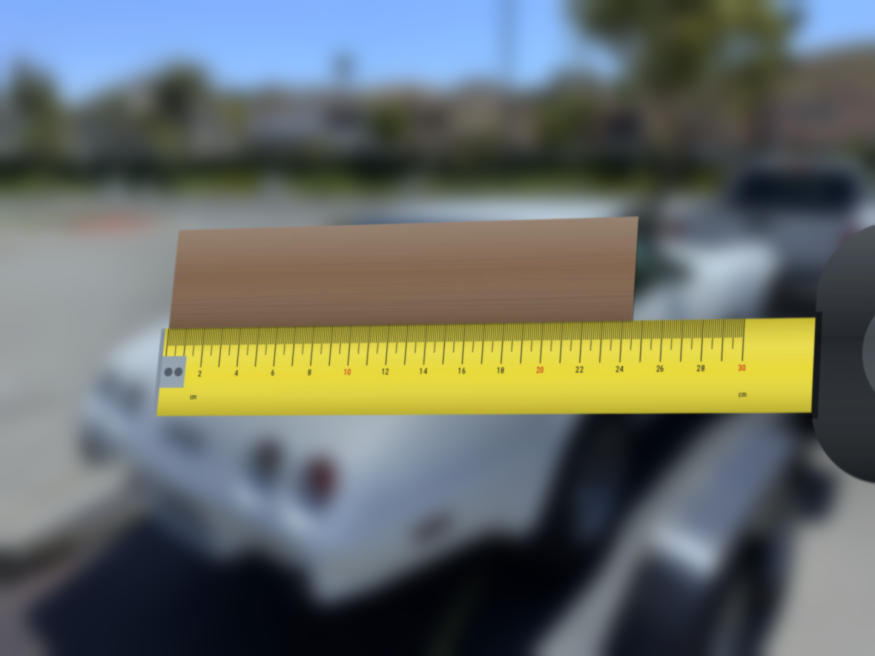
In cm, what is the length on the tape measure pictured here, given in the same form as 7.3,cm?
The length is 24.5,cm
